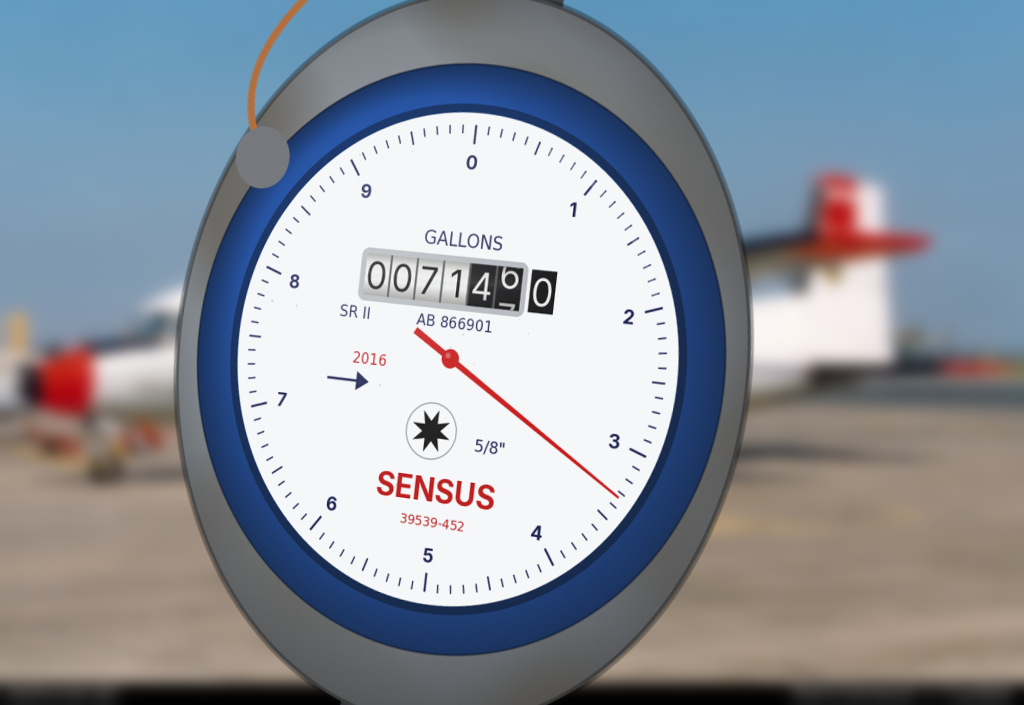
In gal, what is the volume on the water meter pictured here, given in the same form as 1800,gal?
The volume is 71463.3,gal
